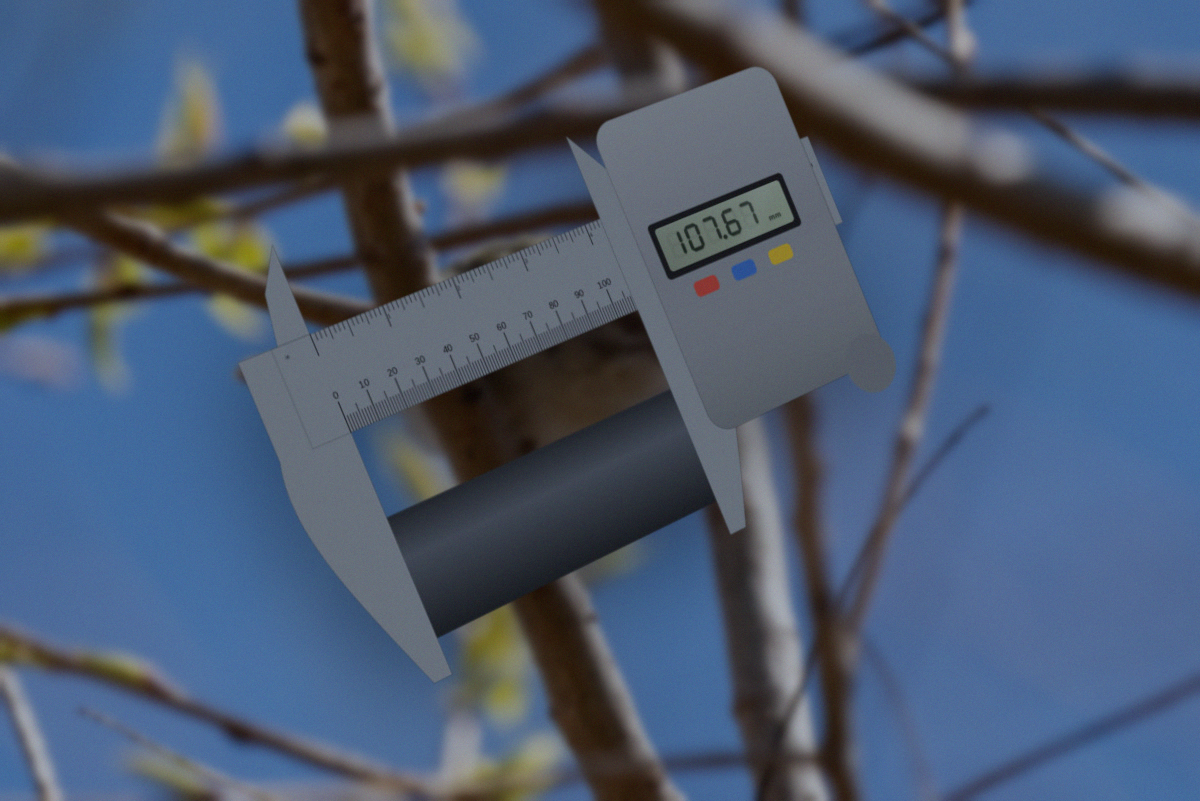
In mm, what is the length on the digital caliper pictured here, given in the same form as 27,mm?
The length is 107.67,mm
